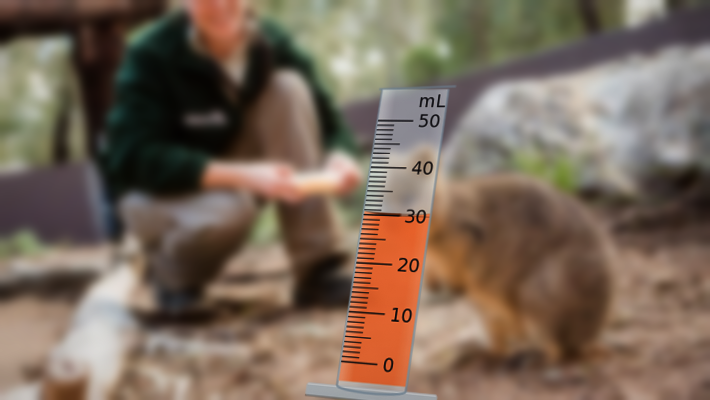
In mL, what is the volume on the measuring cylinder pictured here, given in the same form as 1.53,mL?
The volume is 30,mL
